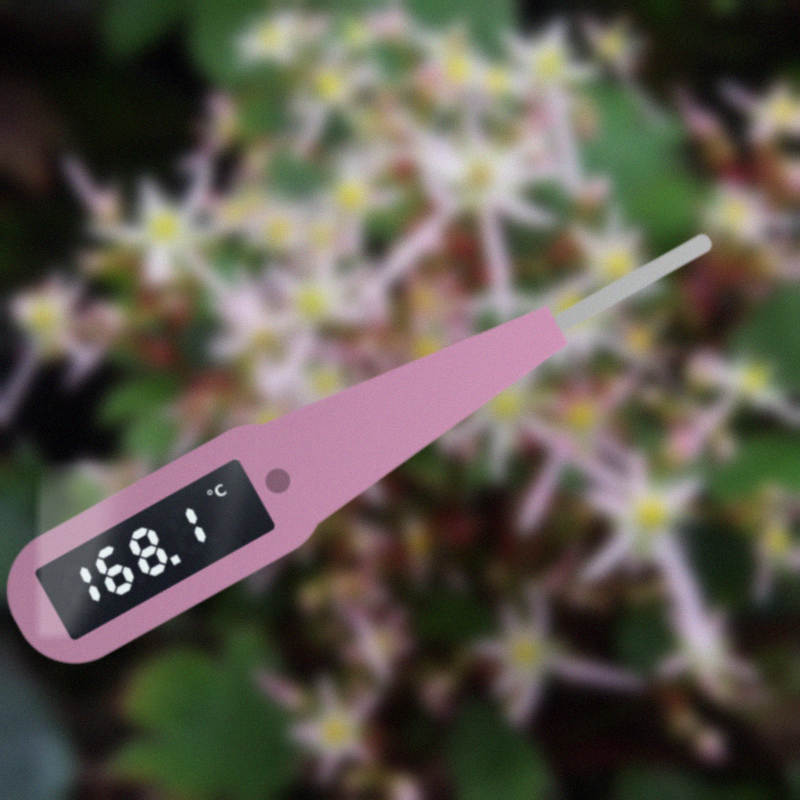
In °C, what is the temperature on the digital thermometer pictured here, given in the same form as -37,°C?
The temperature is 168.1,°C
